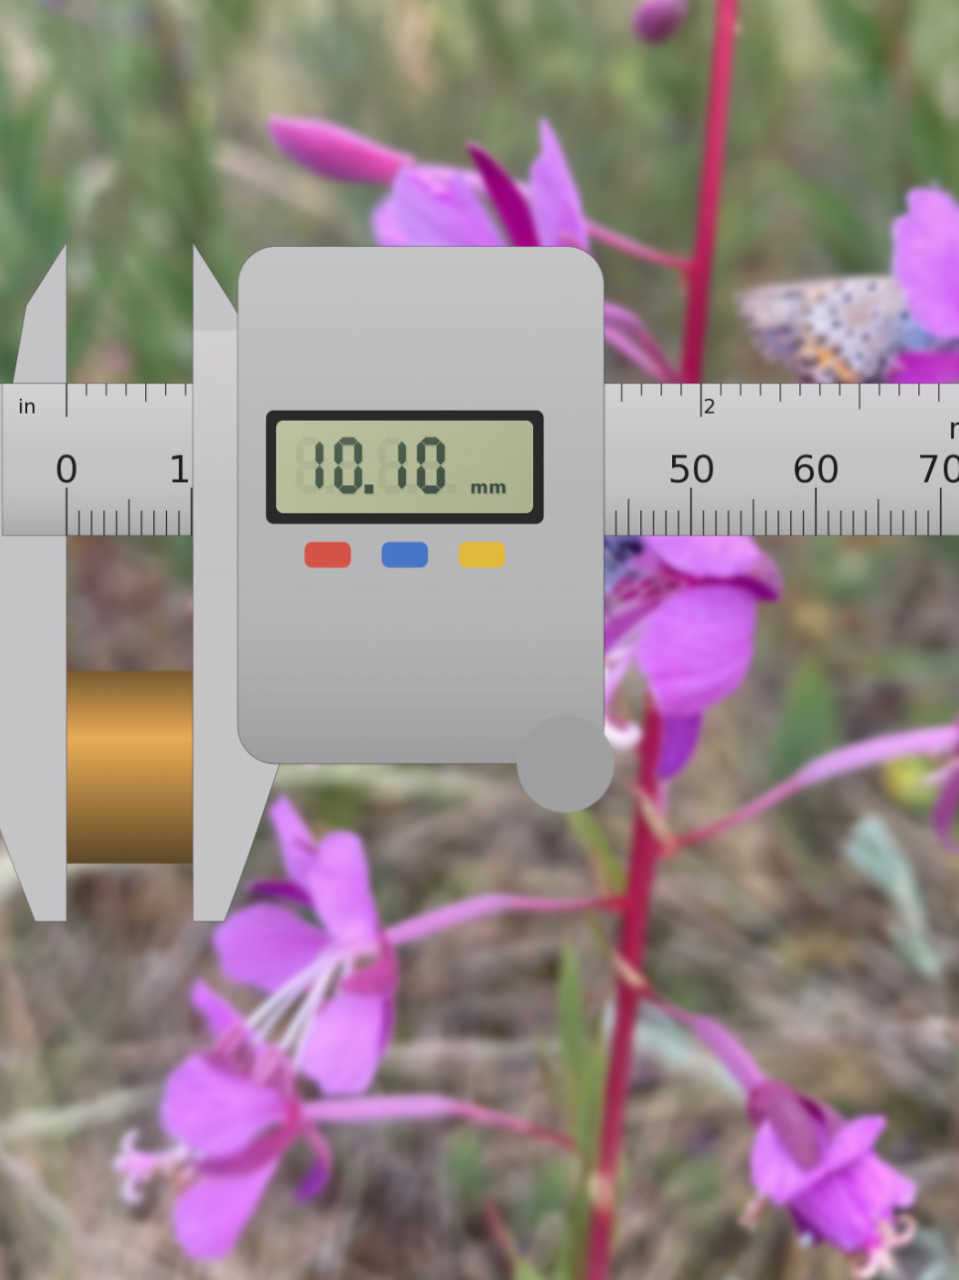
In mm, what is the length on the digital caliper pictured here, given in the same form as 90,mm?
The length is 10.10,mm
